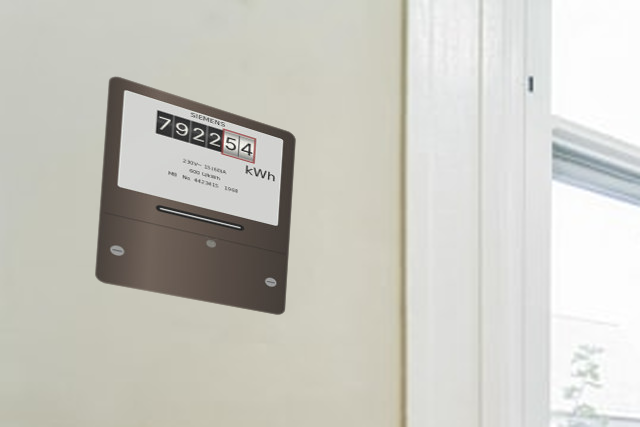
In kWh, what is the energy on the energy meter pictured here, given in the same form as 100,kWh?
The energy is 7922.54,kWh
